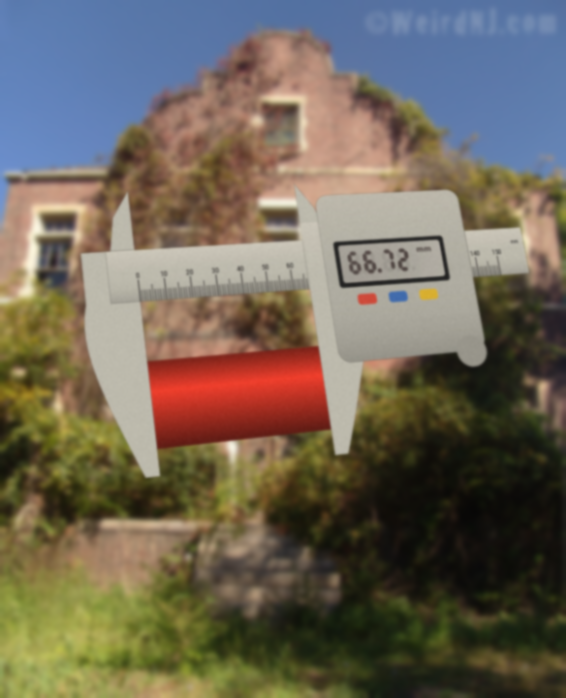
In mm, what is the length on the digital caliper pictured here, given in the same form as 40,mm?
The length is 66.72,mm
